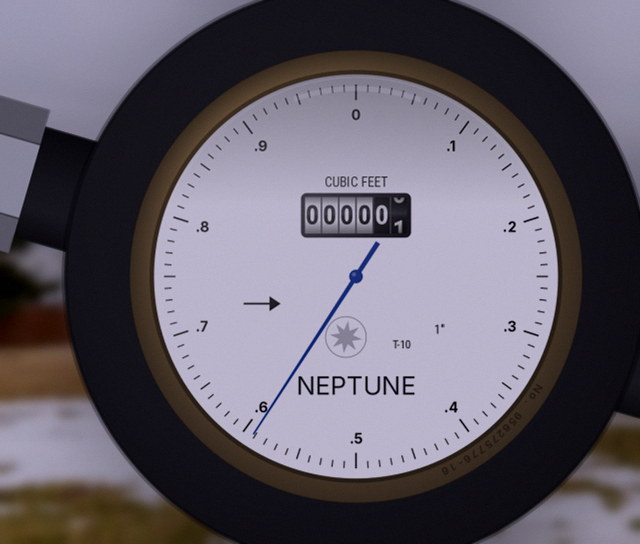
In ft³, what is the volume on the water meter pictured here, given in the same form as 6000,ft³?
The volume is 0.59,ft³
